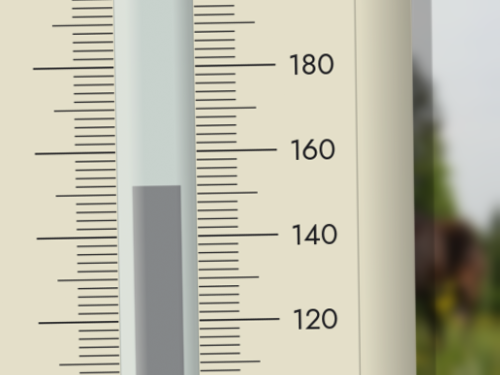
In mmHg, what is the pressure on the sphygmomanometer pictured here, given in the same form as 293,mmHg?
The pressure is 152,mmHg
